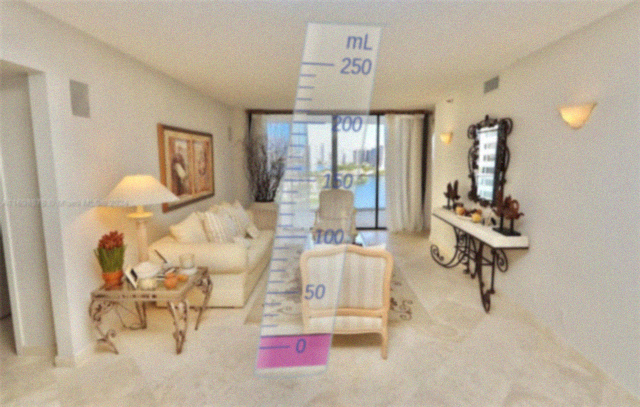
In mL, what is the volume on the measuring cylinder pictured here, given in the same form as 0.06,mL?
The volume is 10,mL
